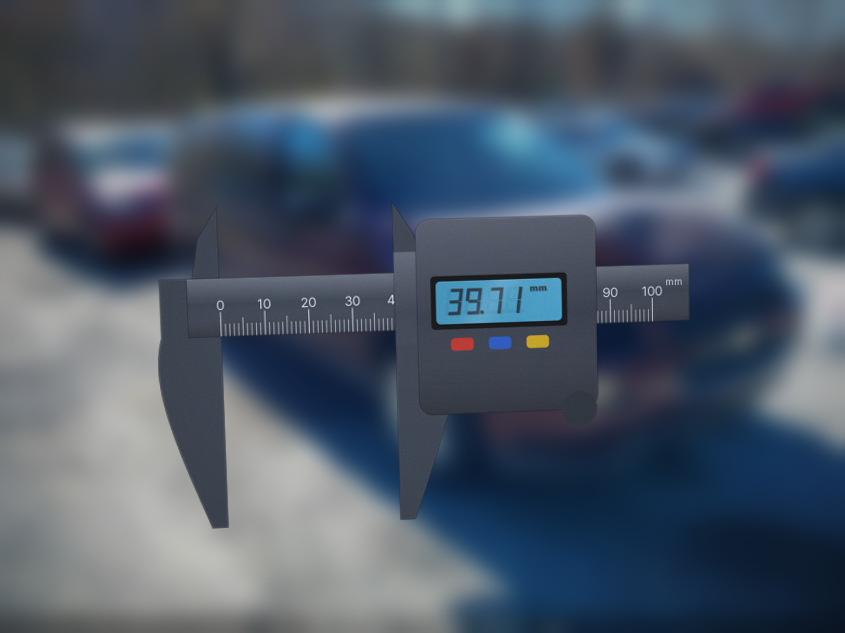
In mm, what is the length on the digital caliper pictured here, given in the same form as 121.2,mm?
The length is 39.71,mm
